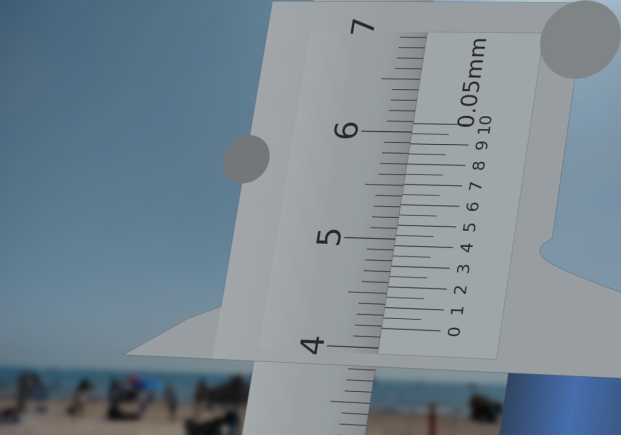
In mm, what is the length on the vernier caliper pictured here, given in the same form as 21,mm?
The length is 41.8,mm
